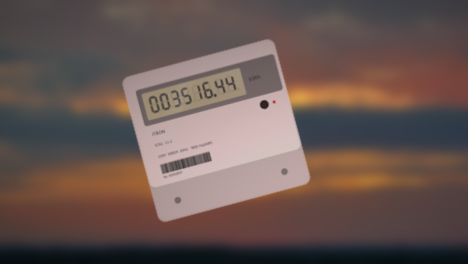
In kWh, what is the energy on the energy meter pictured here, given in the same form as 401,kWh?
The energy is 3516.44,kWh
